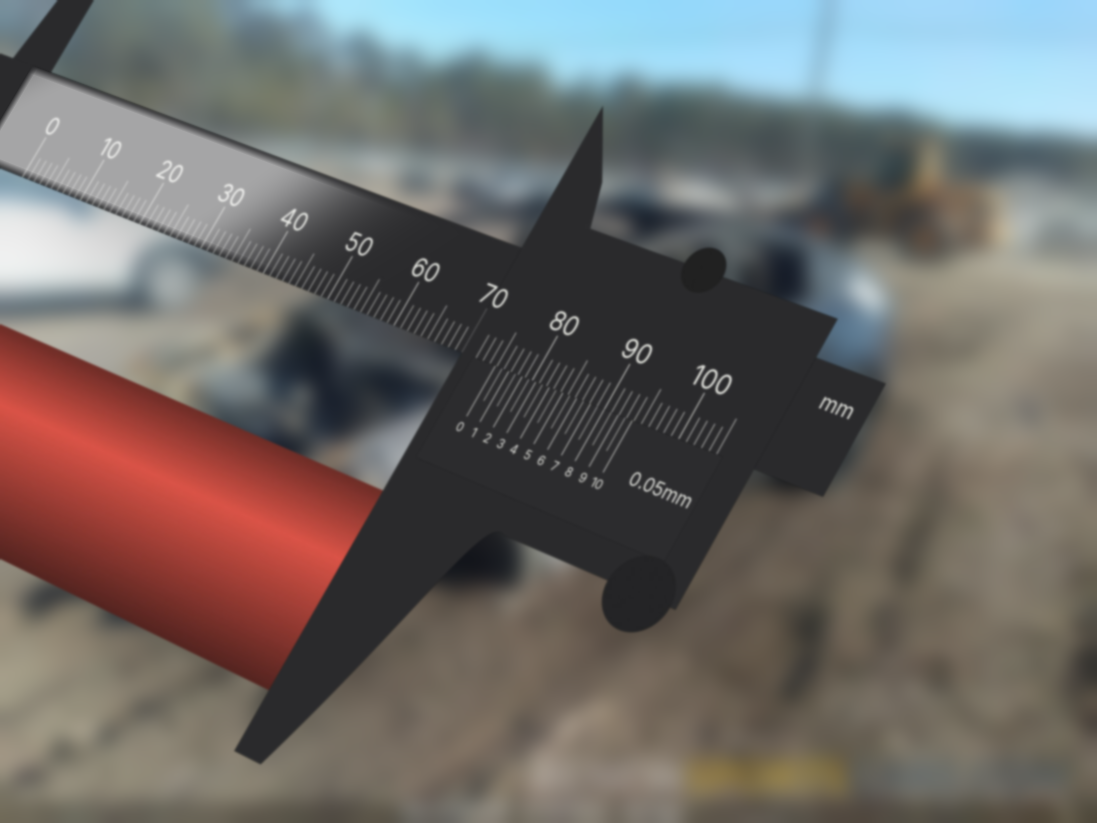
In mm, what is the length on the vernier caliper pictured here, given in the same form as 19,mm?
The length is 74.8,mm
